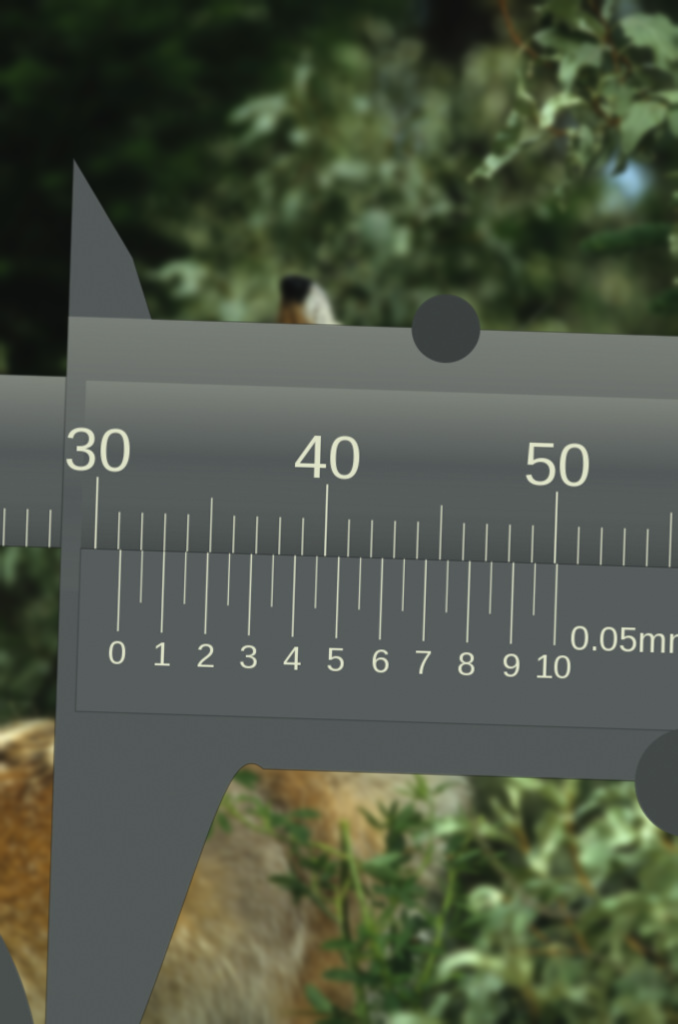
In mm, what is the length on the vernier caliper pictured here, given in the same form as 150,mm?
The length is 31.1,mm
